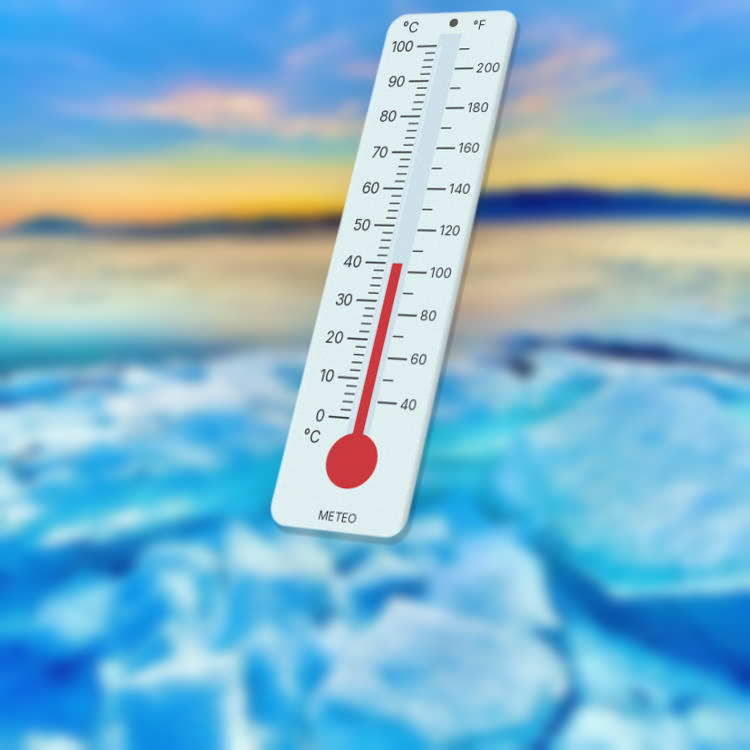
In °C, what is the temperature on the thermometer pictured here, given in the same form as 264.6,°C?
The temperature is 40,°C
